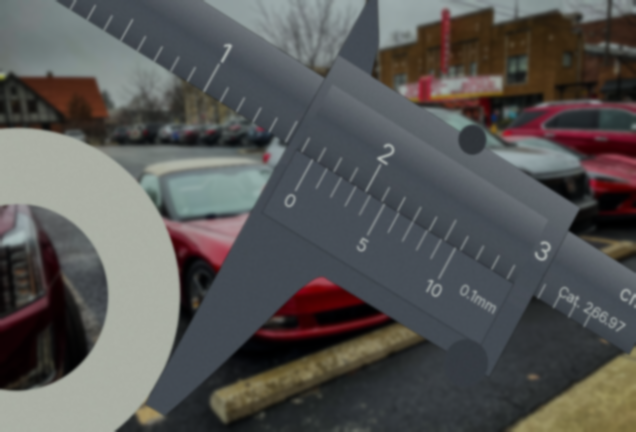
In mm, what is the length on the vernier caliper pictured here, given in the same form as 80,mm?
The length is 16.7,mm
